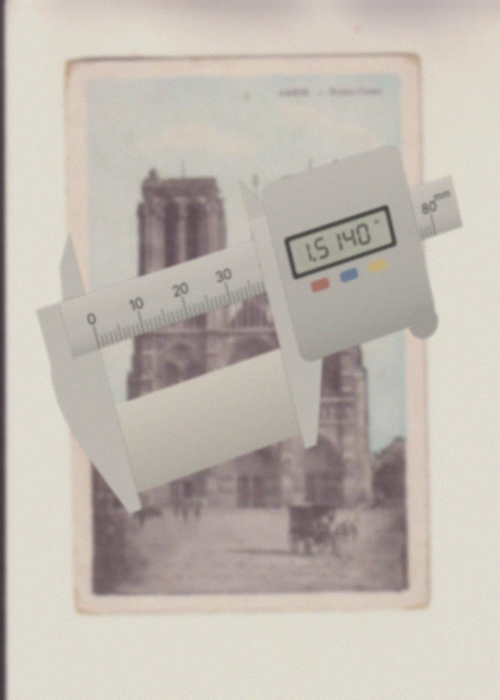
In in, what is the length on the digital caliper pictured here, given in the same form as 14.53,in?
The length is 1.5140,in
